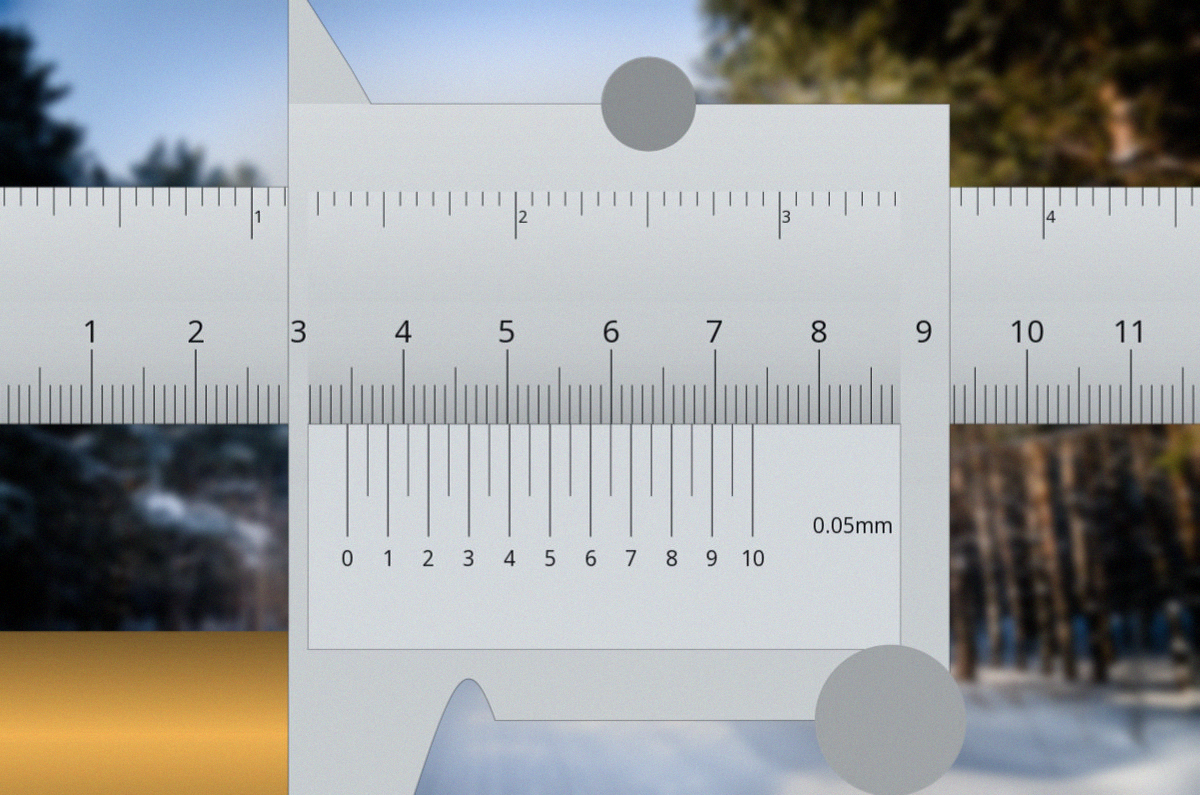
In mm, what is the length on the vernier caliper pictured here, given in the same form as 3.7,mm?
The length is 34.6,mm
